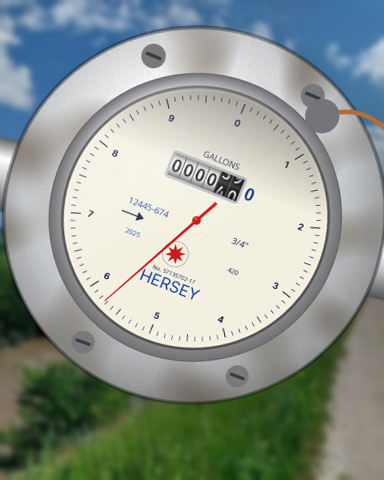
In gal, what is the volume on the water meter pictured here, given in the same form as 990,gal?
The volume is 395.7,gal
